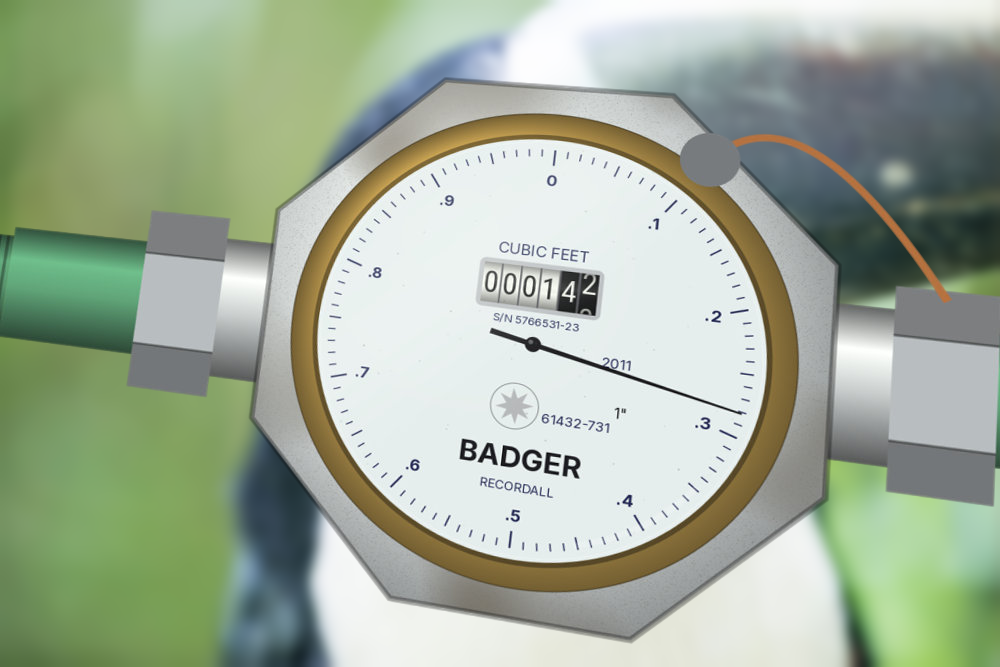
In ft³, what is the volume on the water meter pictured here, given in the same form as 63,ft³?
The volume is 142.28,ft³
